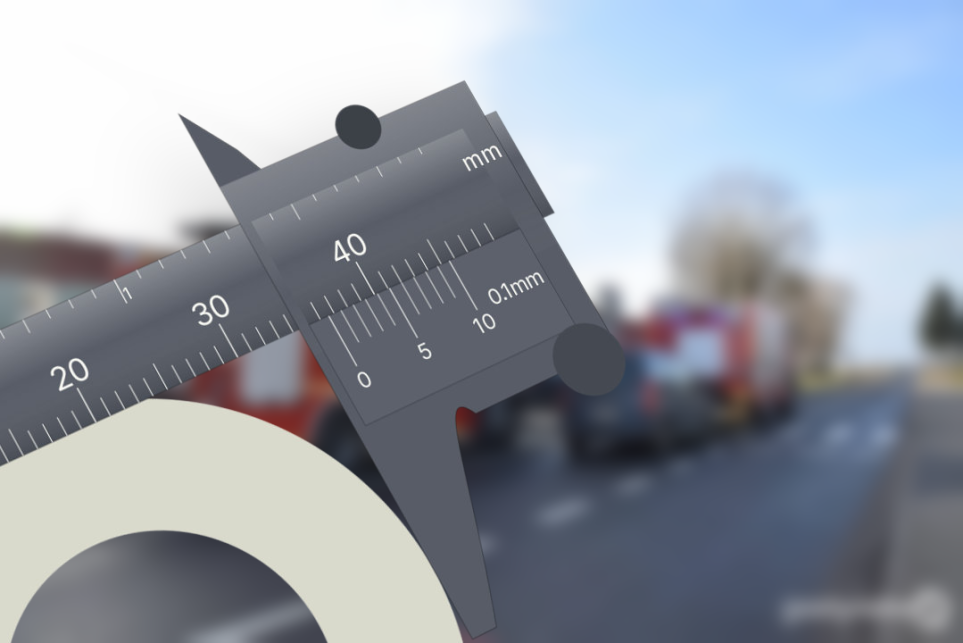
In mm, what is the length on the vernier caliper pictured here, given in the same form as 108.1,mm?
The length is 36.6,mm
